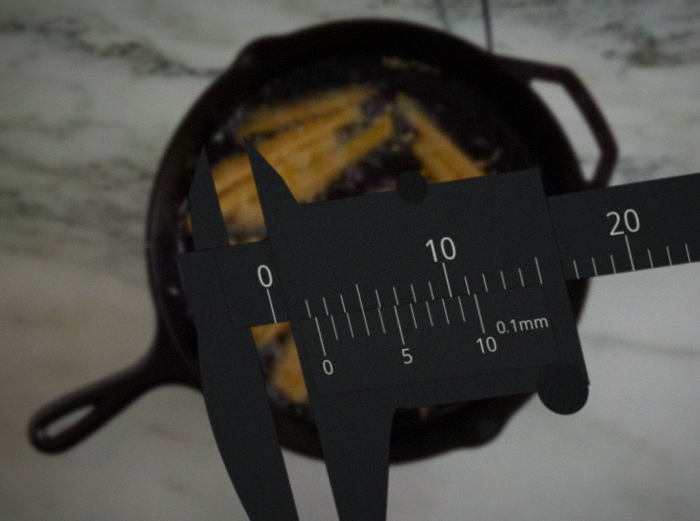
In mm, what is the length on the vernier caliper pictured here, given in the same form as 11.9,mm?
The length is 2.3,mm
